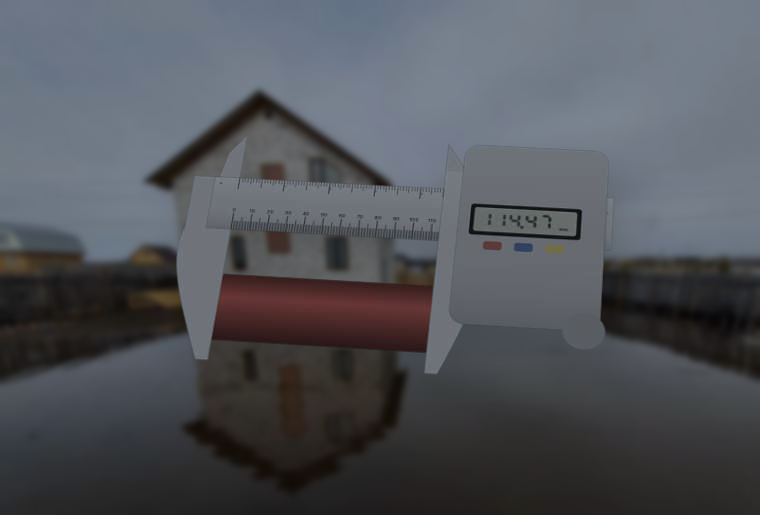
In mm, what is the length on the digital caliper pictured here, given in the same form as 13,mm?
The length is 114.47,mm
